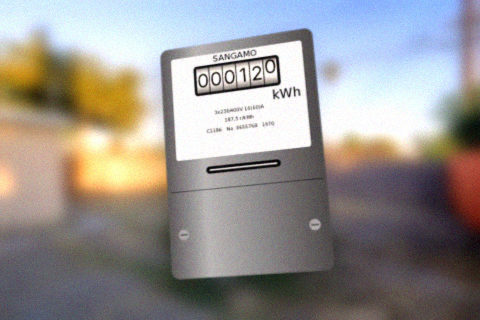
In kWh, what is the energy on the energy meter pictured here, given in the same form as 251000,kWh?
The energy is 120,kWh
